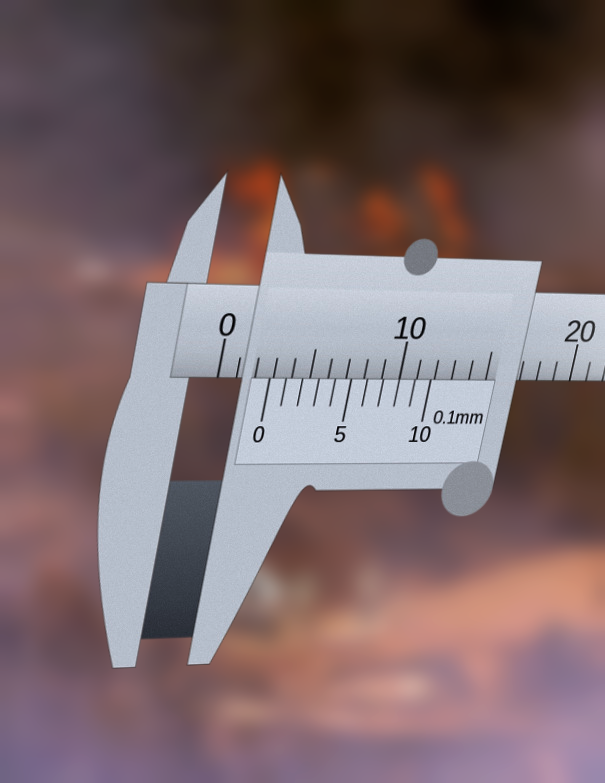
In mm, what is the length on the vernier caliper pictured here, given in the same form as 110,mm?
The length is 2.8,mm
